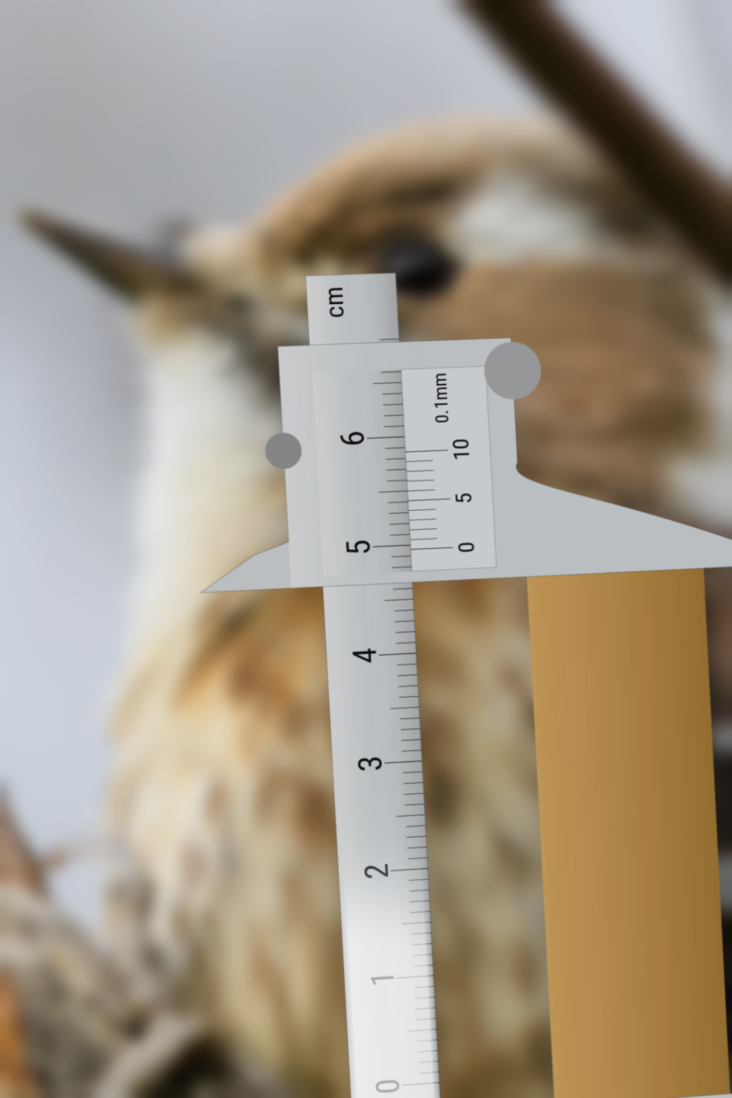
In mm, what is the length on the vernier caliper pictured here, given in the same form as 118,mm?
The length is 49.6,mm
